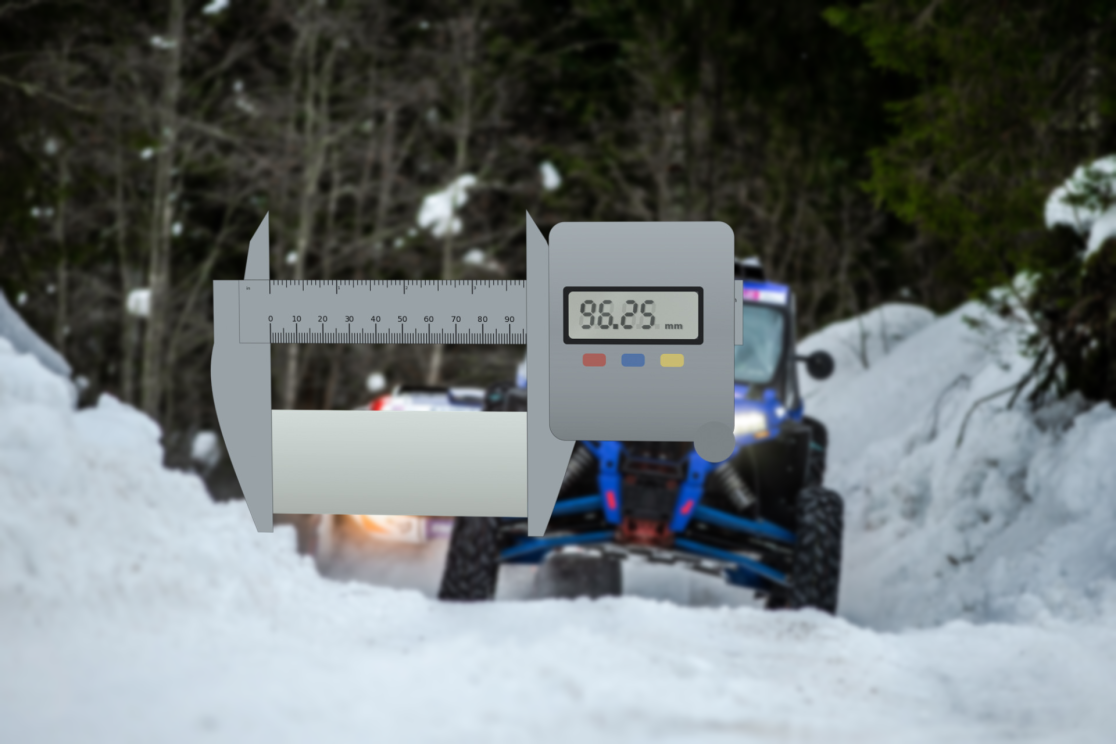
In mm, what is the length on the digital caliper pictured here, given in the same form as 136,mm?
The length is 96.25,mm
